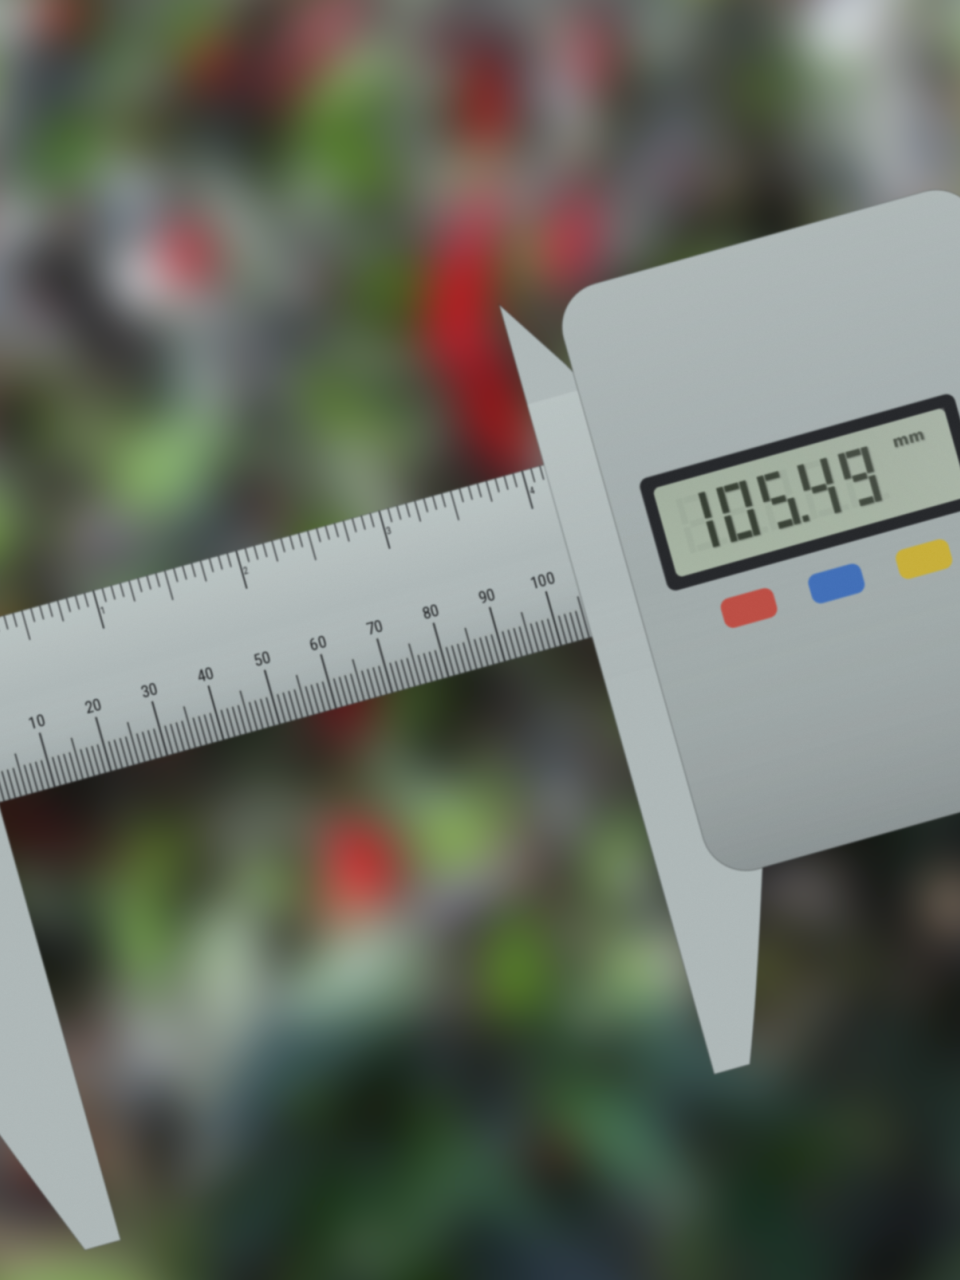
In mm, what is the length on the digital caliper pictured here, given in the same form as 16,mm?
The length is 105.49,mm
